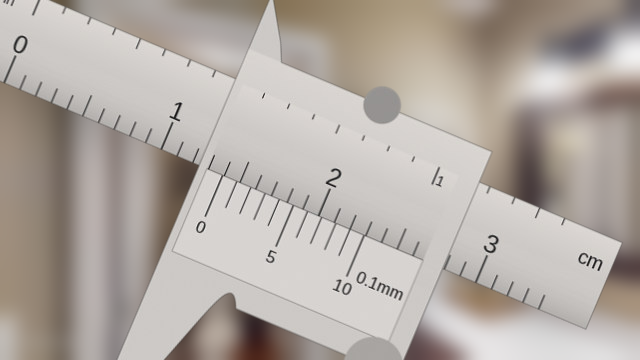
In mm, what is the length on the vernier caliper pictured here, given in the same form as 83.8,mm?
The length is 13.9,mm
